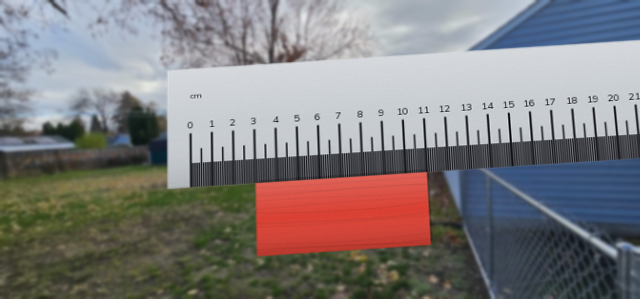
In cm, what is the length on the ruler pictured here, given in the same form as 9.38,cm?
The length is 8,cm
